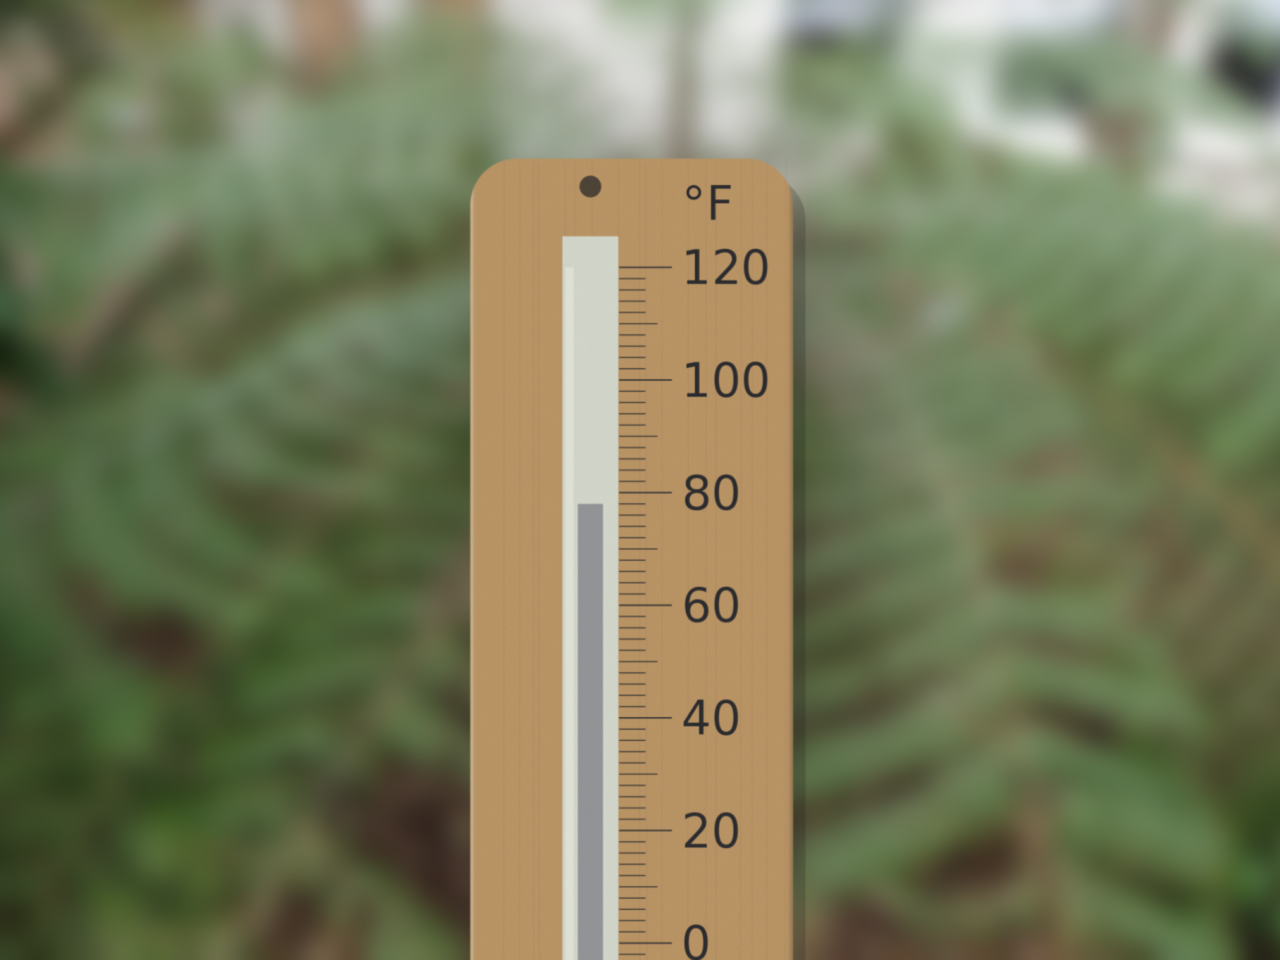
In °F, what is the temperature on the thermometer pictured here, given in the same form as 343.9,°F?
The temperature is 78,°F
